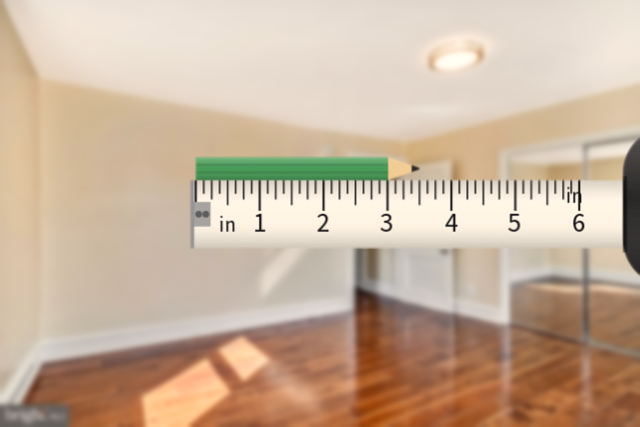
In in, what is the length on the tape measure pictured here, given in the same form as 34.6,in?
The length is 3.5,in
